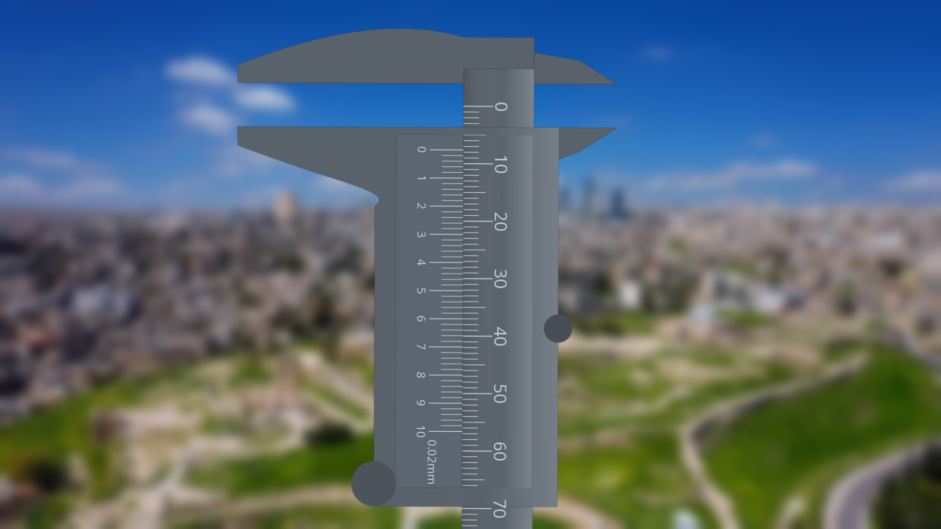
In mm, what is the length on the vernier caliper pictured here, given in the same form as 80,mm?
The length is 7.6,mm
